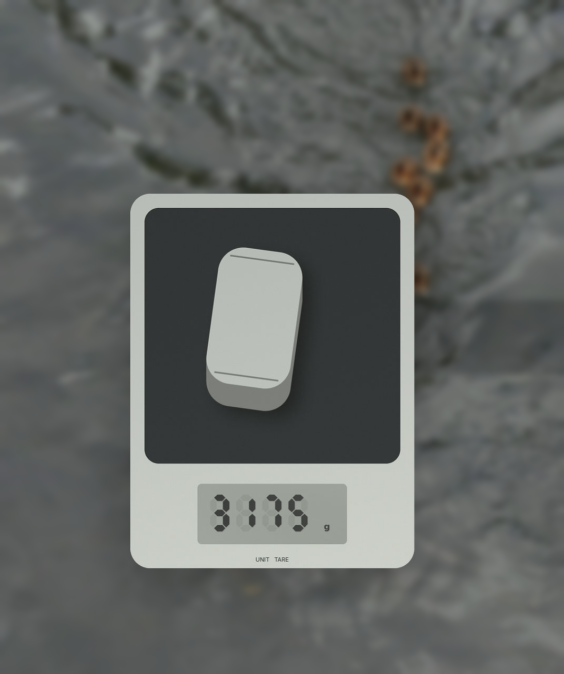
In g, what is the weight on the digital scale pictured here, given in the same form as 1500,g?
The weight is 3175,g
